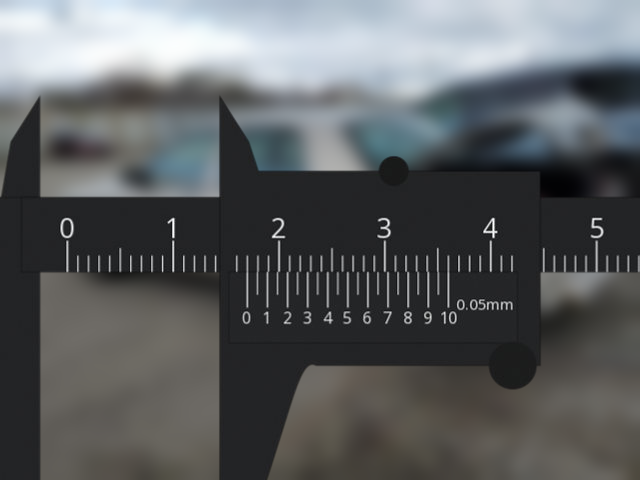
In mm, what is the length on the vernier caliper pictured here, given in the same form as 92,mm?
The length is 17.0,mm
